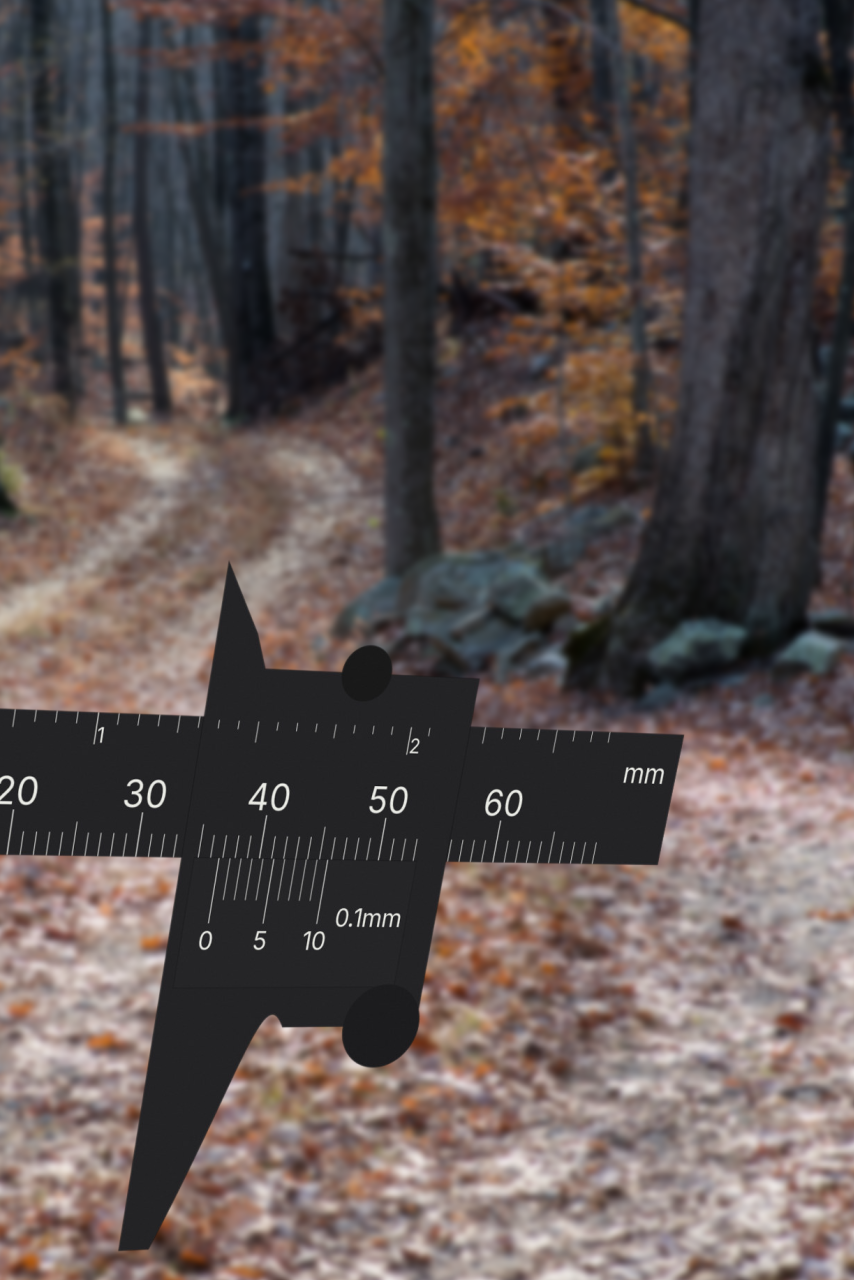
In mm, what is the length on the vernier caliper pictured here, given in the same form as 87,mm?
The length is 36.7,mm
